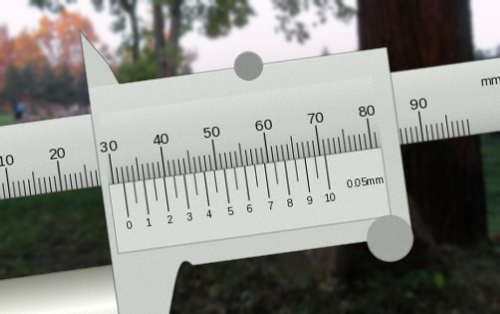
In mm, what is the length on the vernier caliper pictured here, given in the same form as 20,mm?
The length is 32.0,mm
